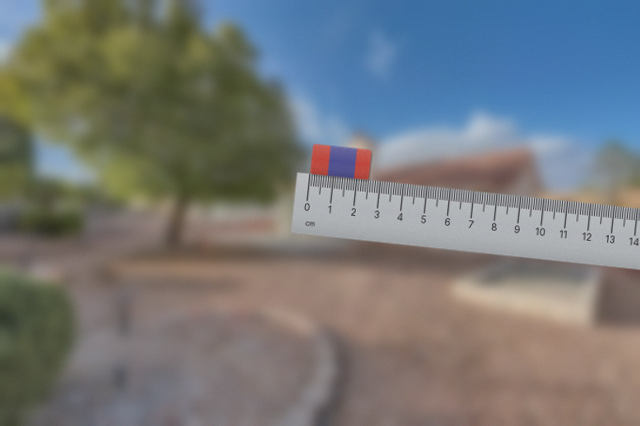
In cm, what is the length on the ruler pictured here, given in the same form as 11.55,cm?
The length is 2.5,cm
